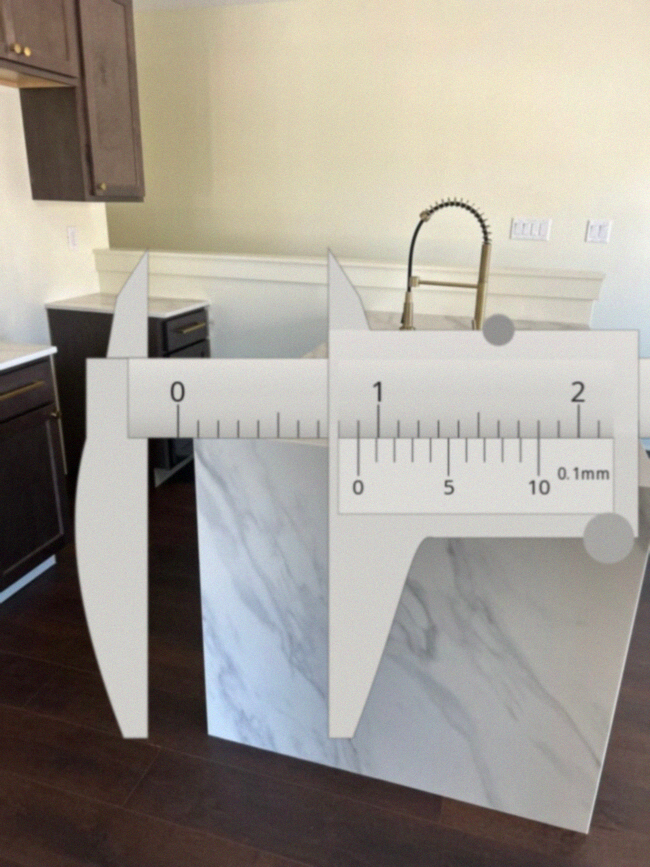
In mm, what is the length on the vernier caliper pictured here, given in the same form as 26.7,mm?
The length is 9.0,mm
